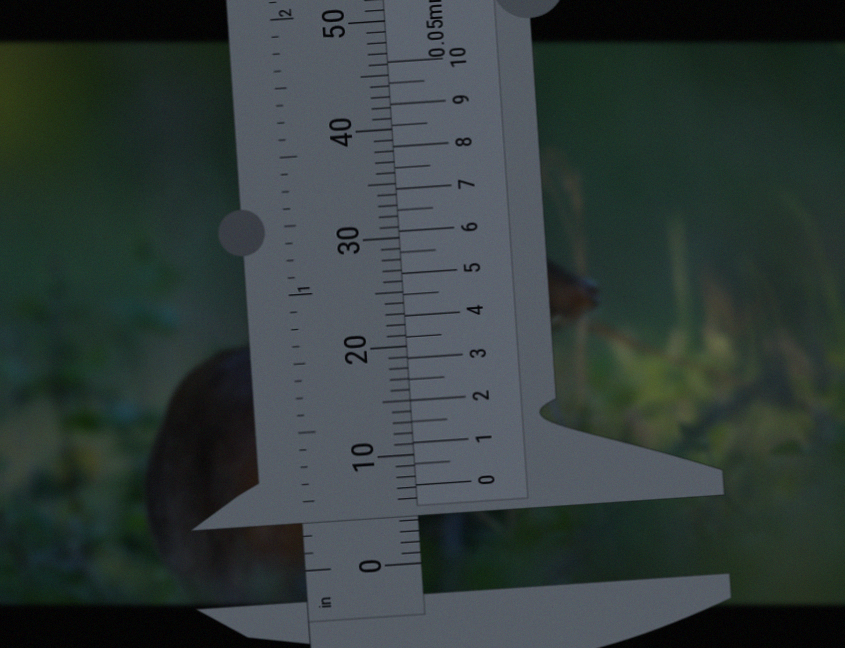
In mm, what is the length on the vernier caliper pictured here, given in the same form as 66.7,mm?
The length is 7.2,mm
